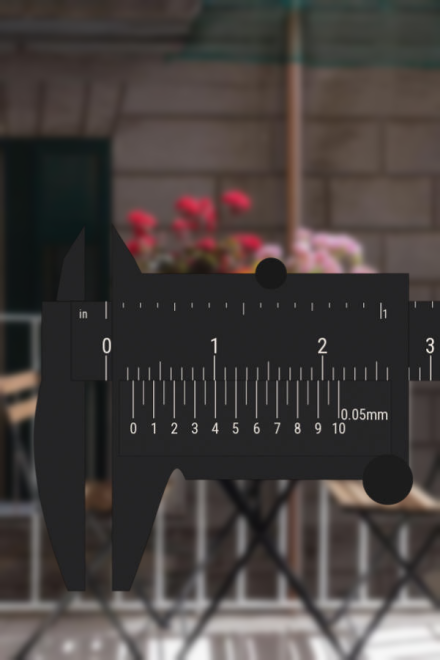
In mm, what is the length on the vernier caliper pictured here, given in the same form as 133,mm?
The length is 2.5,mm
